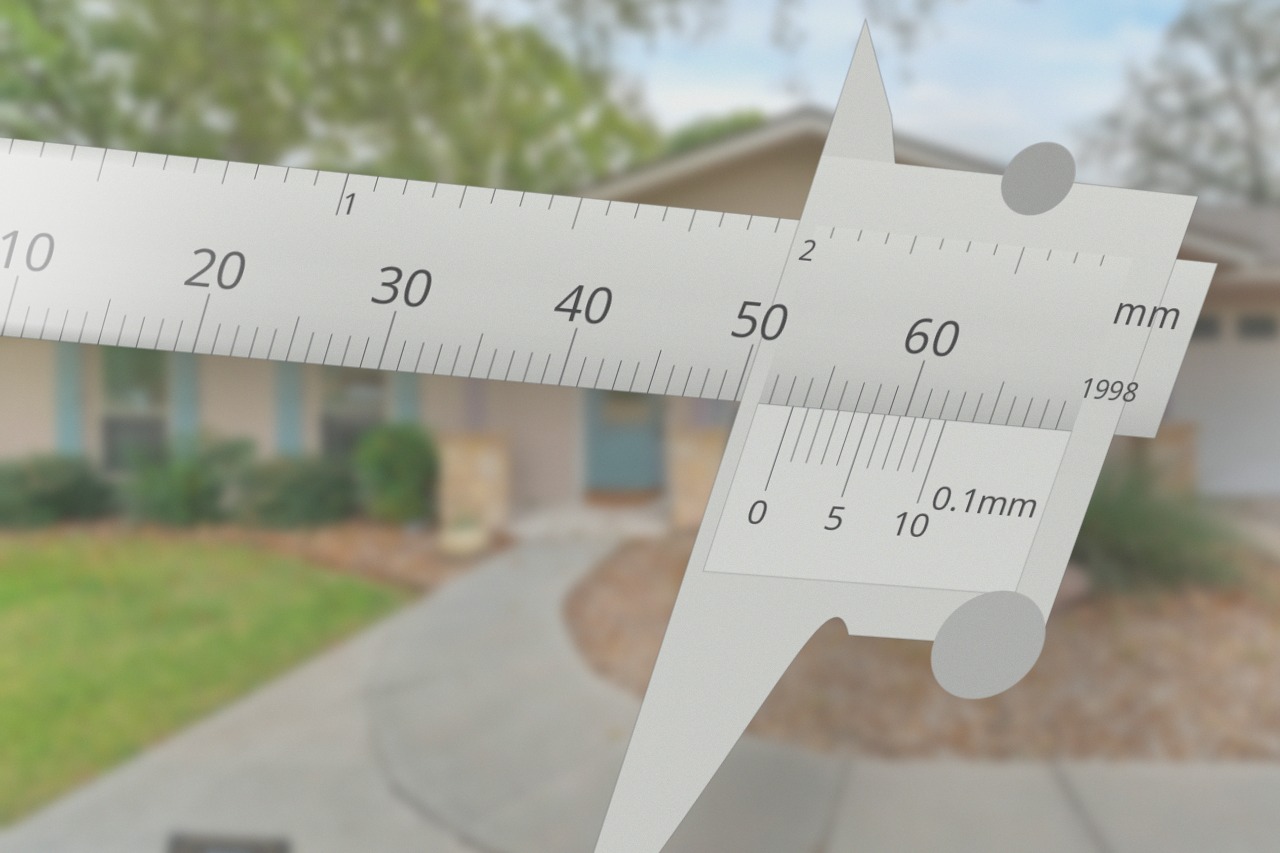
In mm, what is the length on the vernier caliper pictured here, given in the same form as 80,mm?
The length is 53.4,mm
